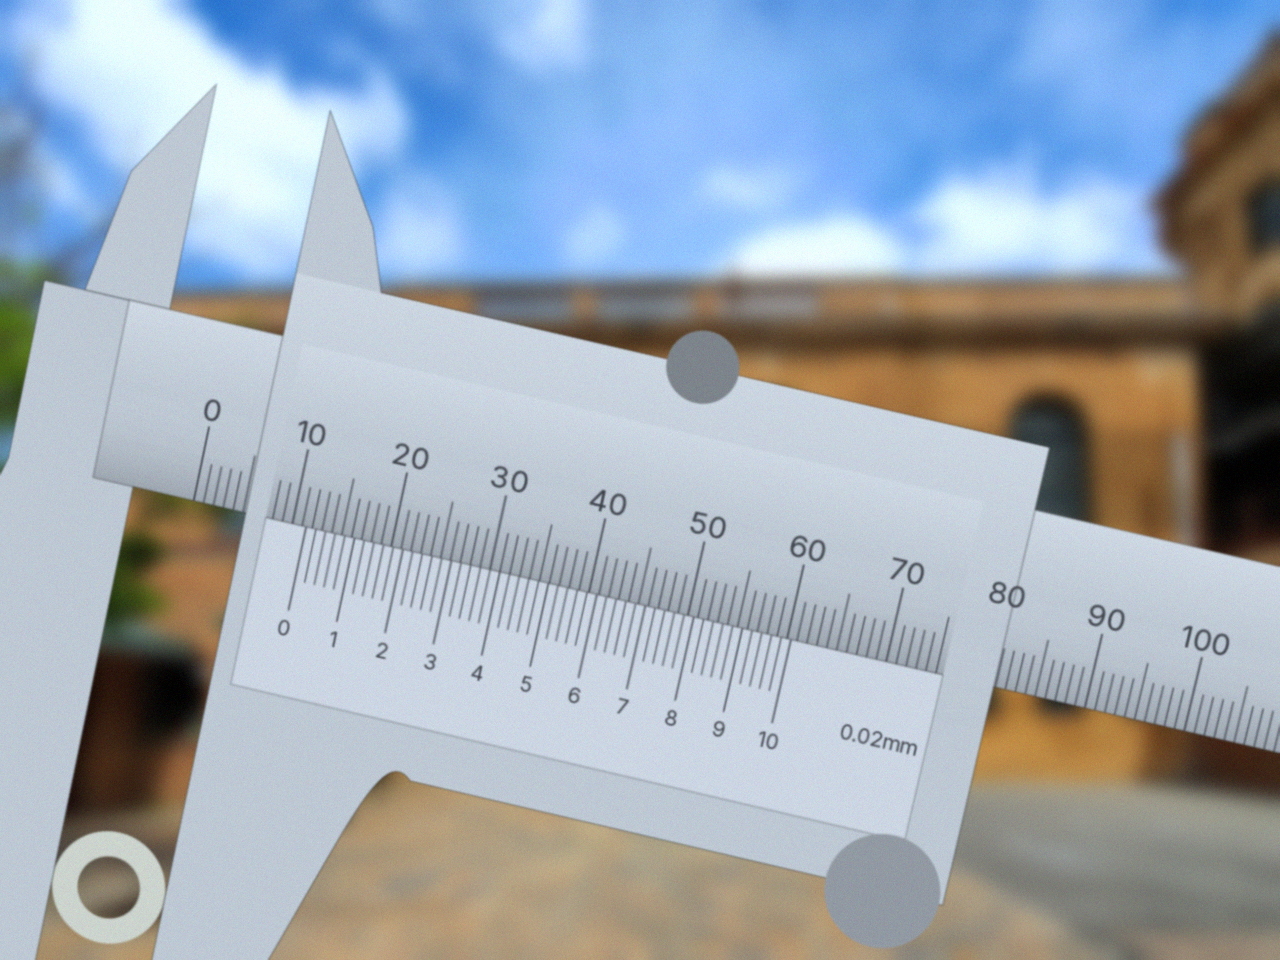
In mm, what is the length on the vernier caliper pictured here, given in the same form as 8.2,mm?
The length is 11.4,mm
